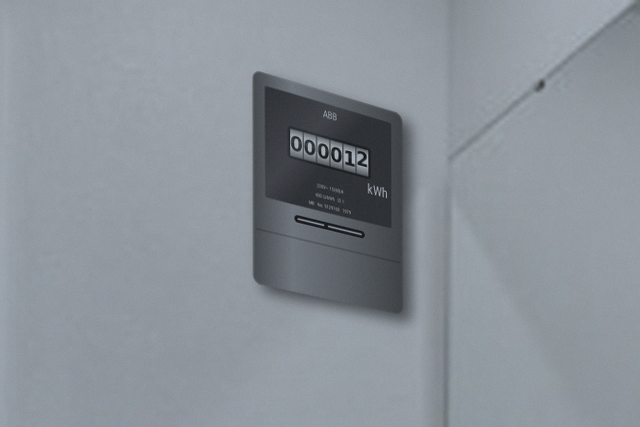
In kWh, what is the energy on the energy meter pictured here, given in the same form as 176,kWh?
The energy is 12,kWh
